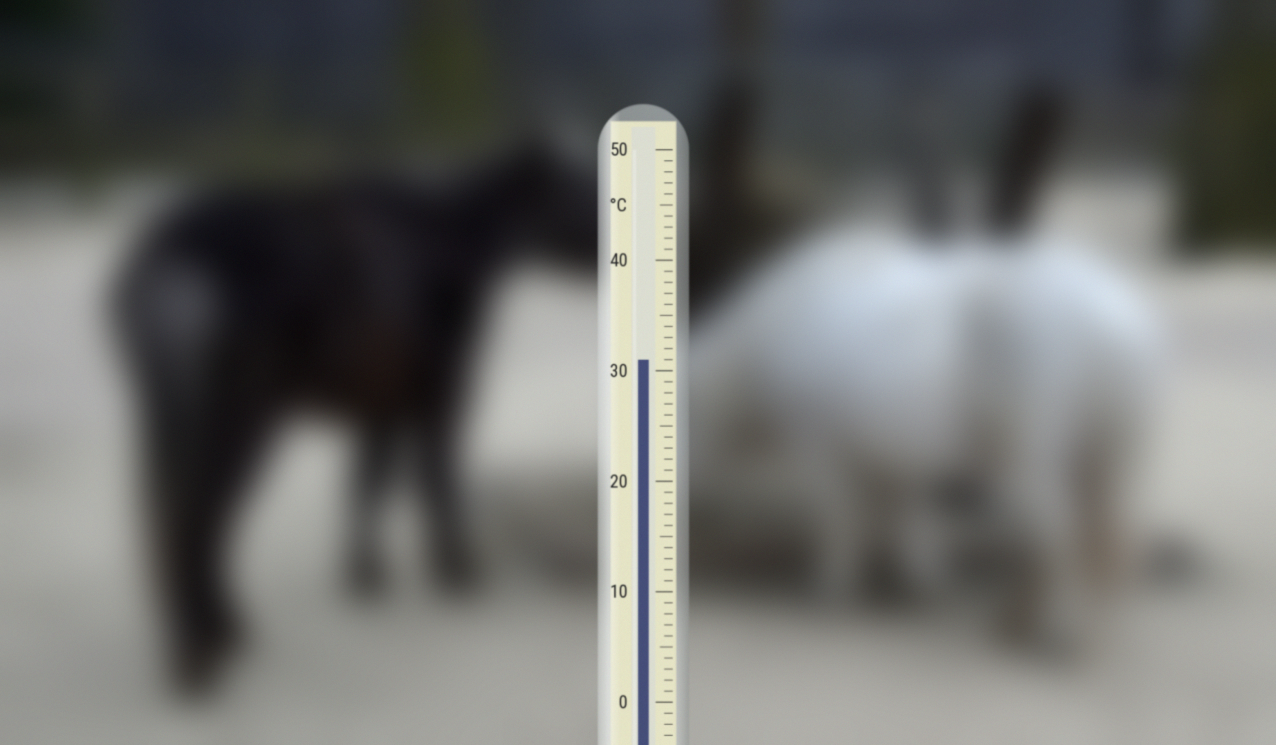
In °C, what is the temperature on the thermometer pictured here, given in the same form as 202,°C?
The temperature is 31,°C
